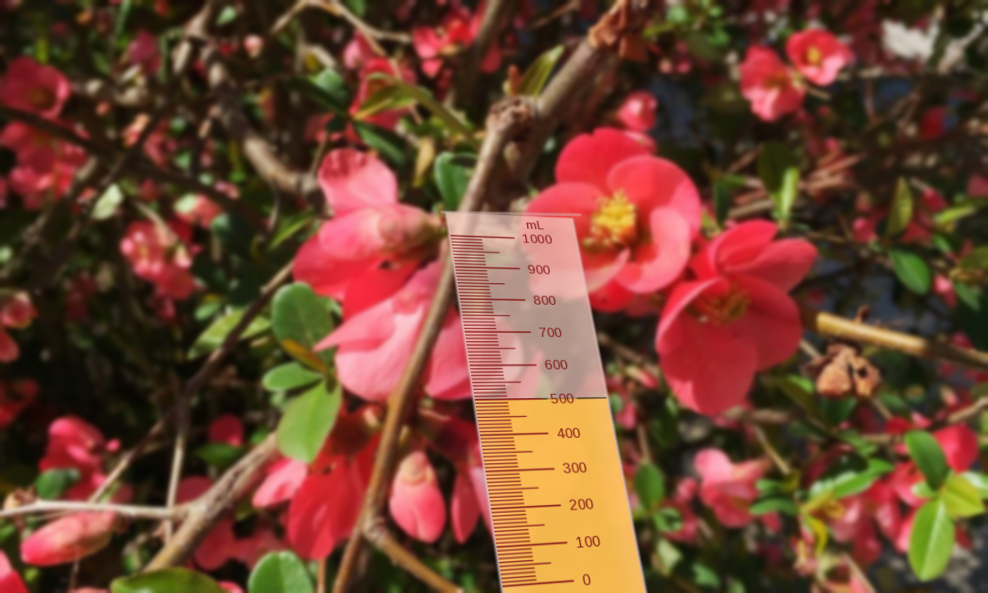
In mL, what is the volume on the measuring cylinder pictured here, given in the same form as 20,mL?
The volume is 500,mL
